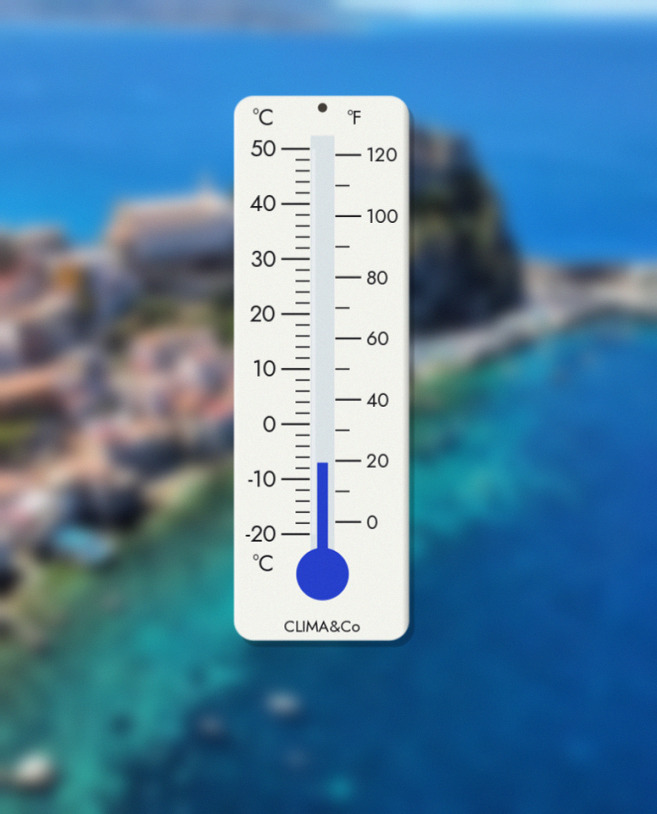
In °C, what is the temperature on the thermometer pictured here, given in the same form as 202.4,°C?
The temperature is -7,°C
